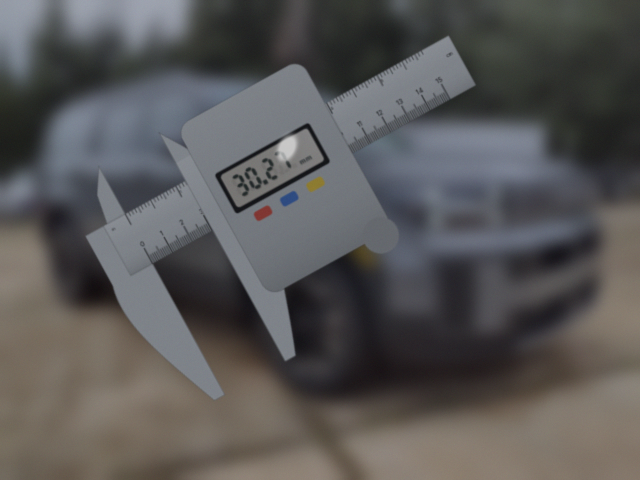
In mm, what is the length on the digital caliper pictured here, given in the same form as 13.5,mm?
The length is 30.27,mm
